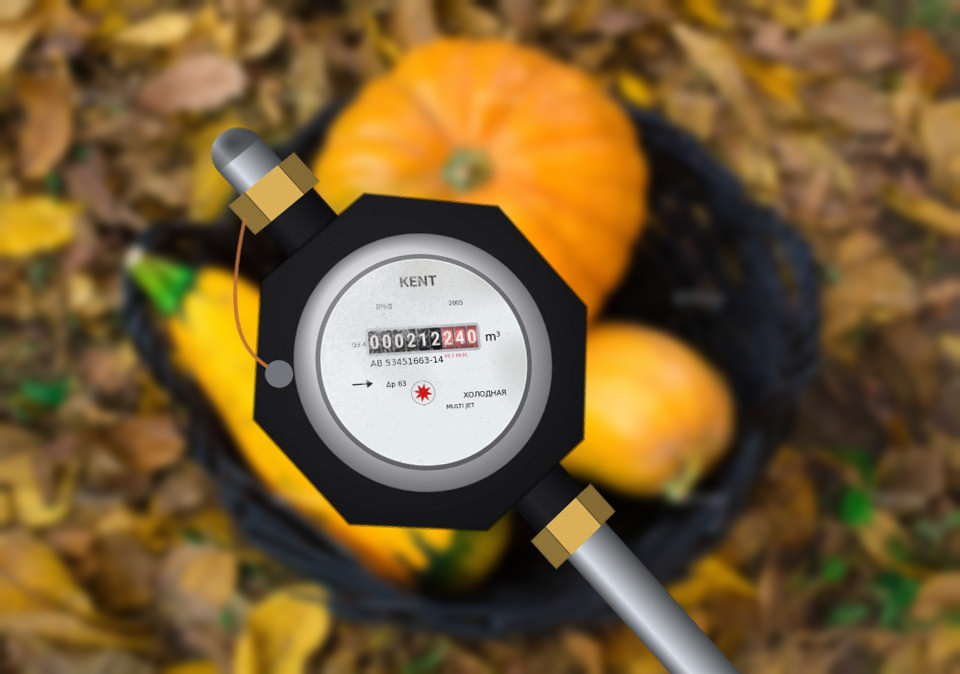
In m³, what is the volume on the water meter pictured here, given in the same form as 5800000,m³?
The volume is 212.240,m³
